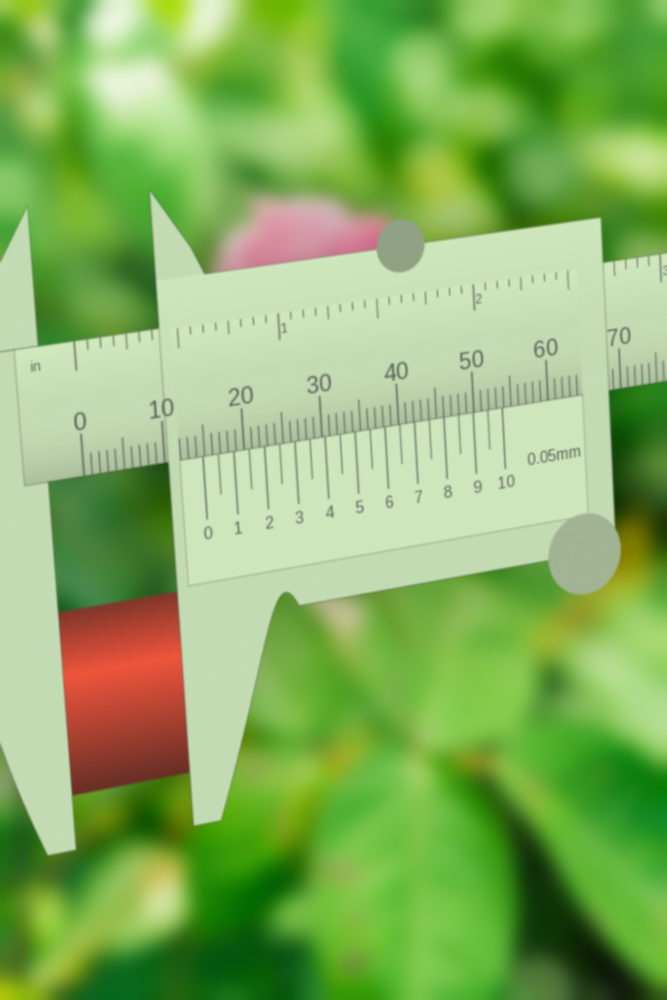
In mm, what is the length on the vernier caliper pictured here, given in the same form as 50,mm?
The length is 14.8,mm
